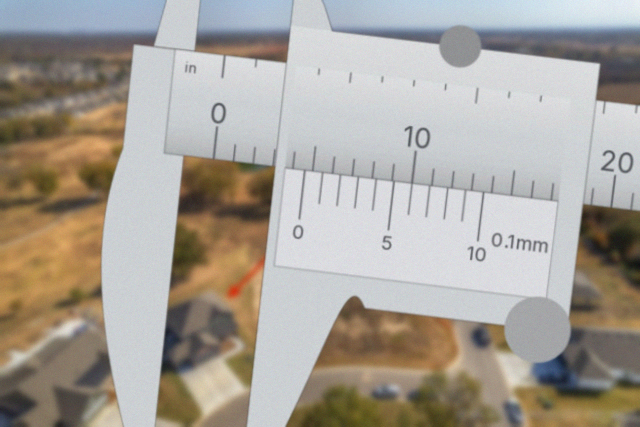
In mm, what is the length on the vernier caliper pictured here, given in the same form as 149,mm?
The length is 4.6,mm
